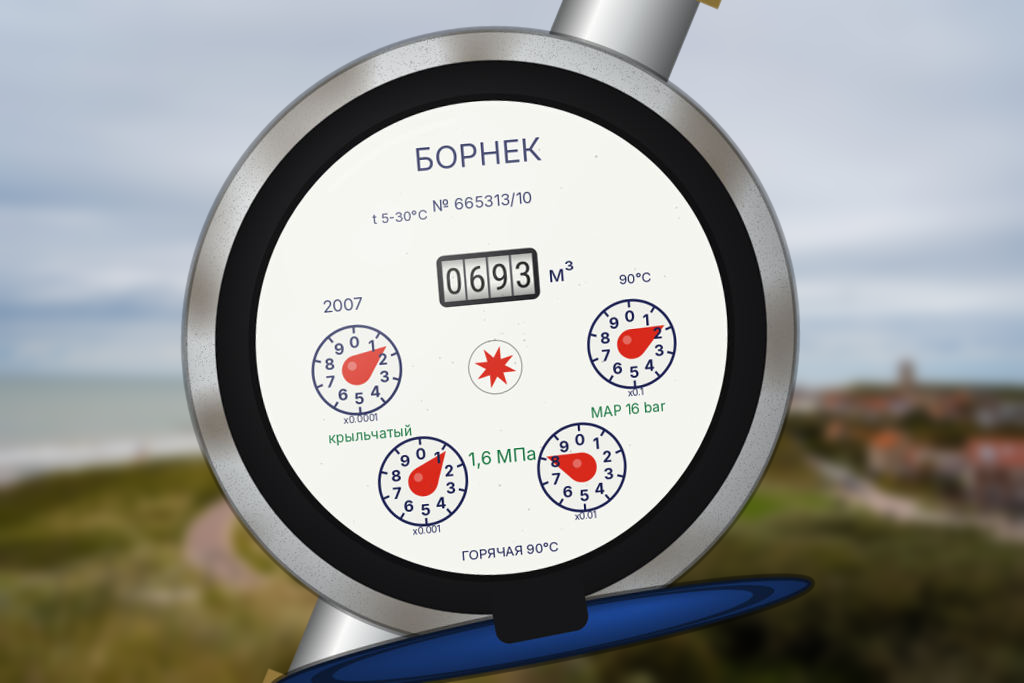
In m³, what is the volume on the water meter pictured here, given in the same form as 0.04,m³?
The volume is 693.1811,m³
